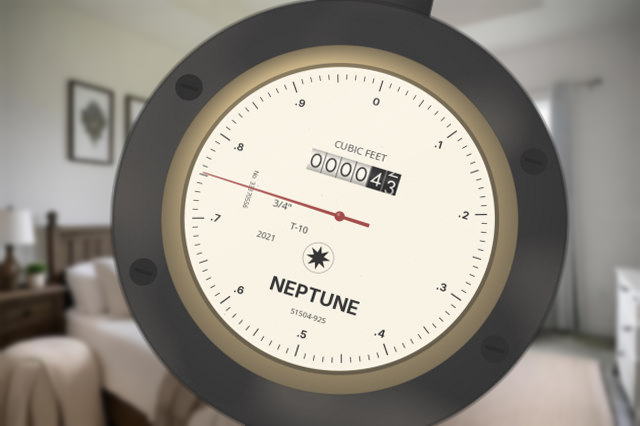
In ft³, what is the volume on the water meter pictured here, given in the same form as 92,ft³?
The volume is 42.75,ft³
